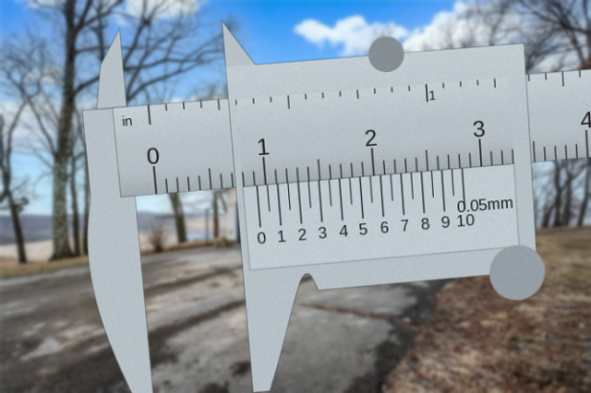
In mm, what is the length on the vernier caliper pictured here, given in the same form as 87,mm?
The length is 9.2,mm
